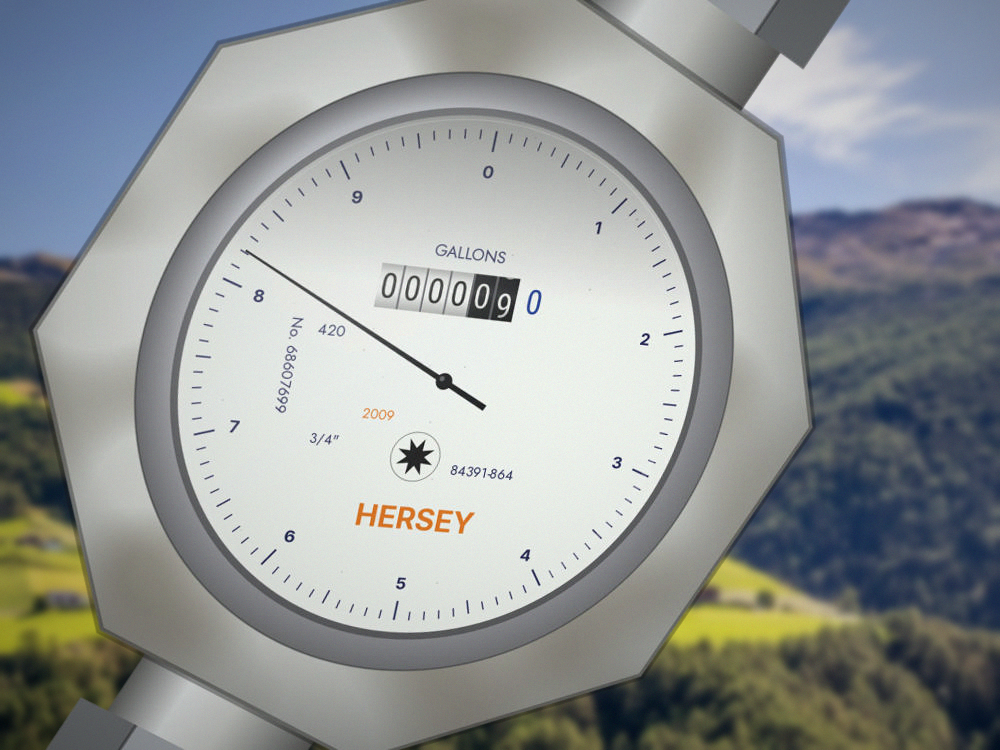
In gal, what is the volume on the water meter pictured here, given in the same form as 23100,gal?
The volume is 88.2,gal
